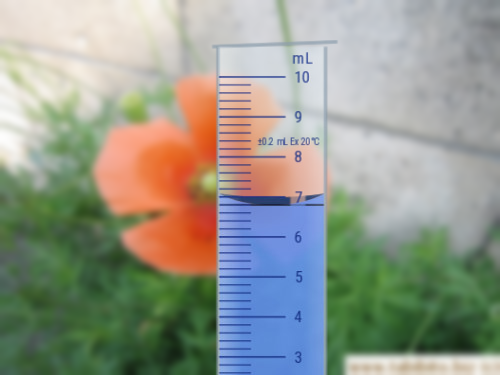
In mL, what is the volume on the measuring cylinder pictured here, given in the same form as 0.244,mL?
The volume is 6.8,mL
